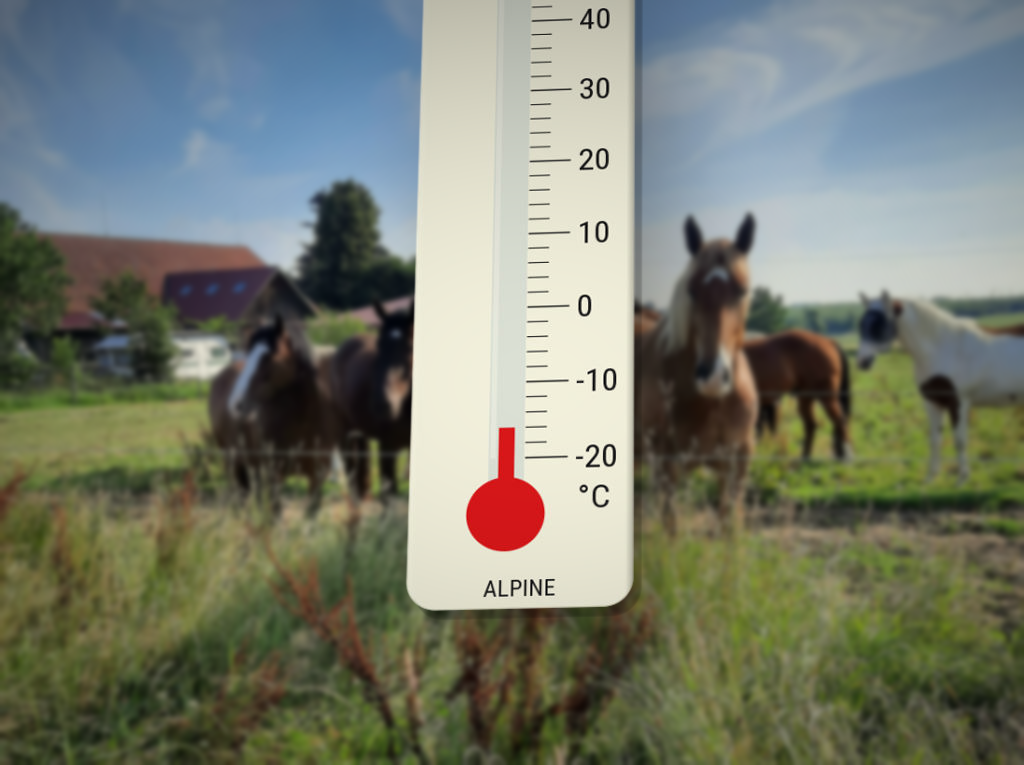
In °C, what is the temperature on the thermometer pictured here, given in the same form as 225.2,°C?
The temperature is -16,°C
